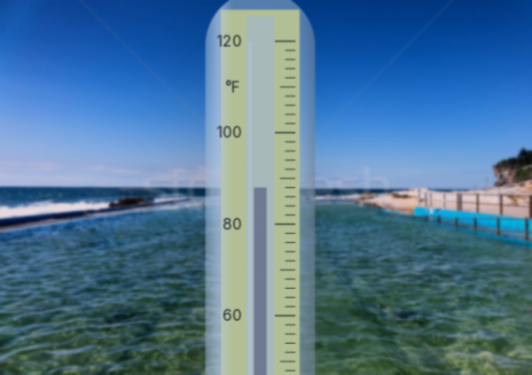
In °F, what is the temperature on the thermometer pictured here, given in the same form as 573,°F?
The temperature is 88,°F
